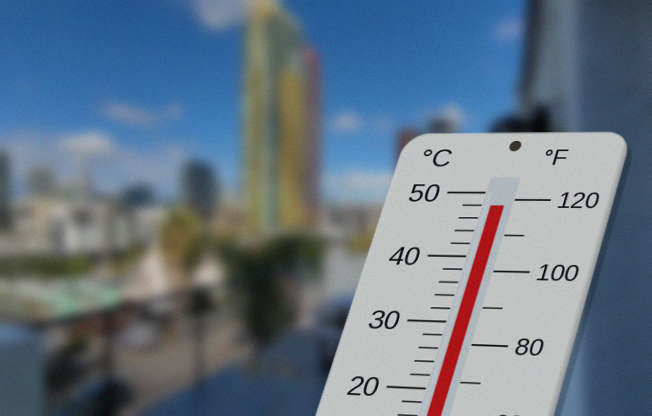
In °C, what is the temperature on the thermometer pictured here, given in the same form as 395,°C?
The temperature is 48,°C
